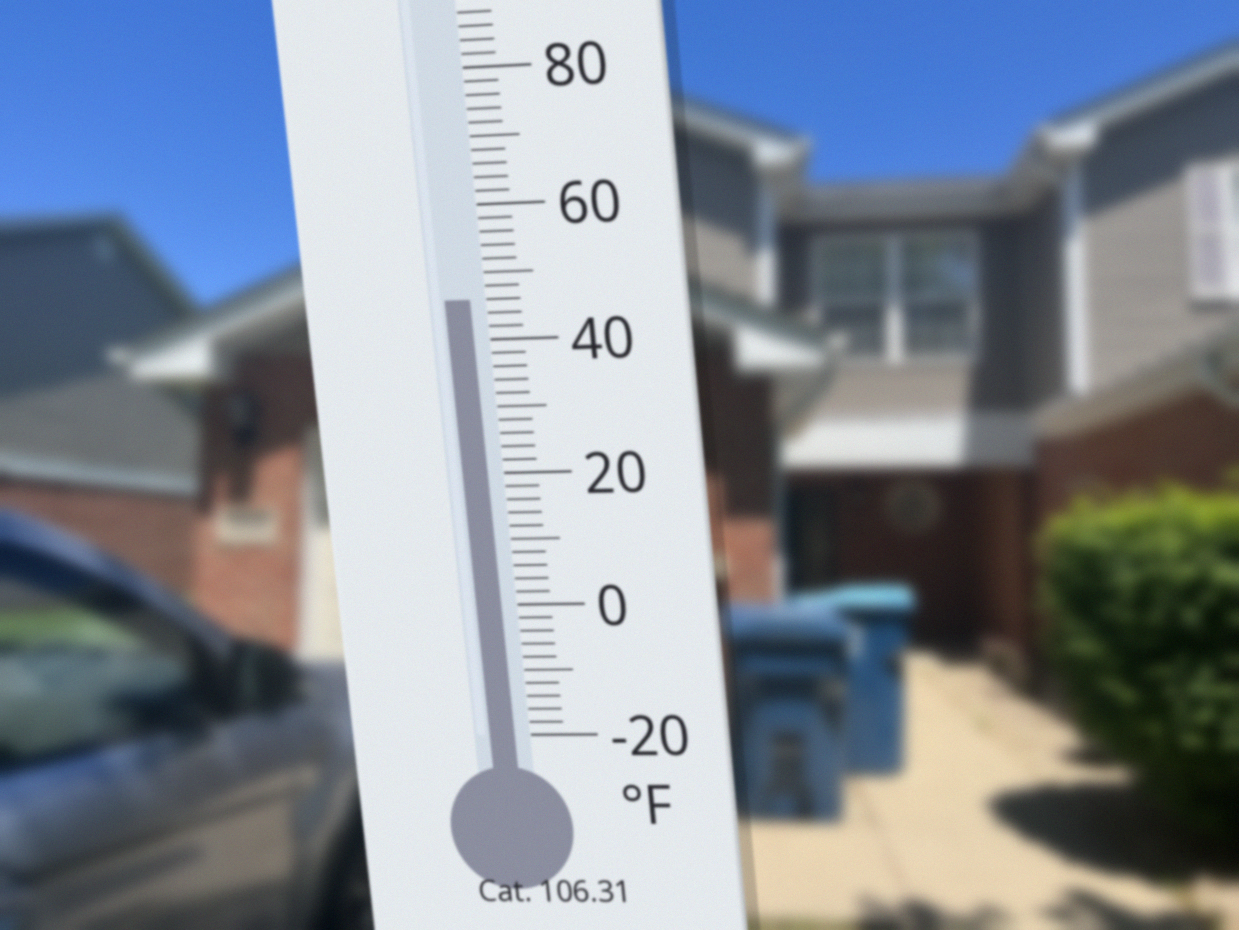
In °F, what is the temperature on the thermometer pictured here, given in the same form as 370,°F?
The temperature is 46,°F
